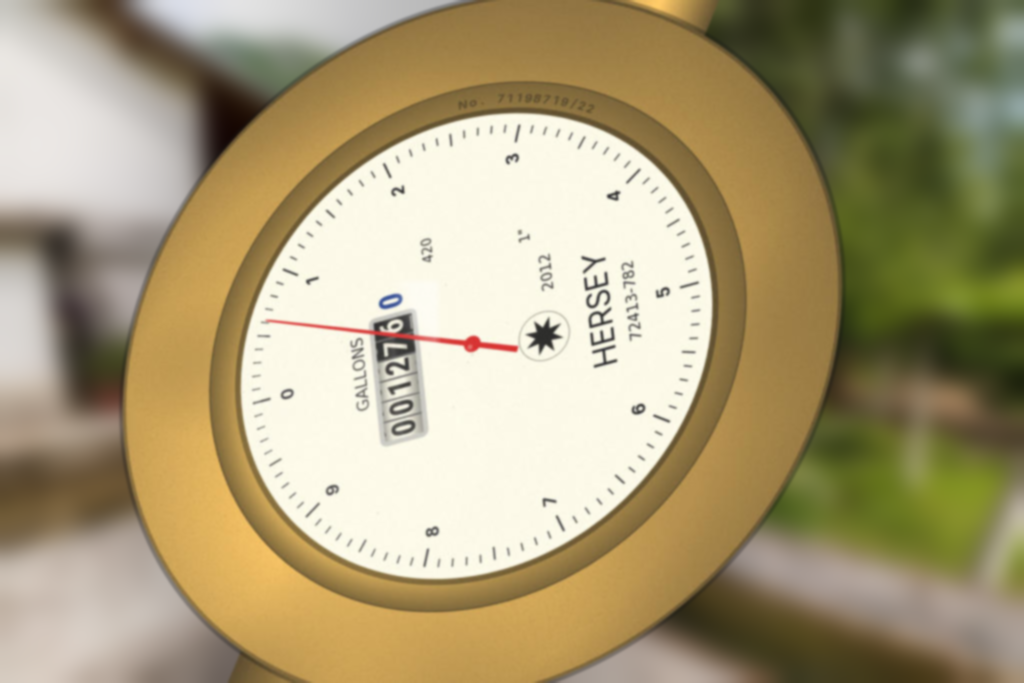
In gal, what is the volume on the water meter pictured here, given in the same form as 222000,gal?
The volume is 12760.6,gal
